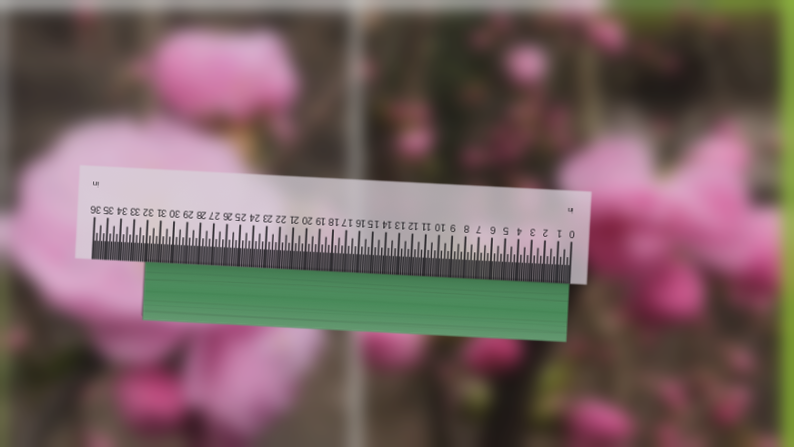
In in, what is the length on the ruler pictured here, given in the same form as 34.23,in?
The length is 32,in
